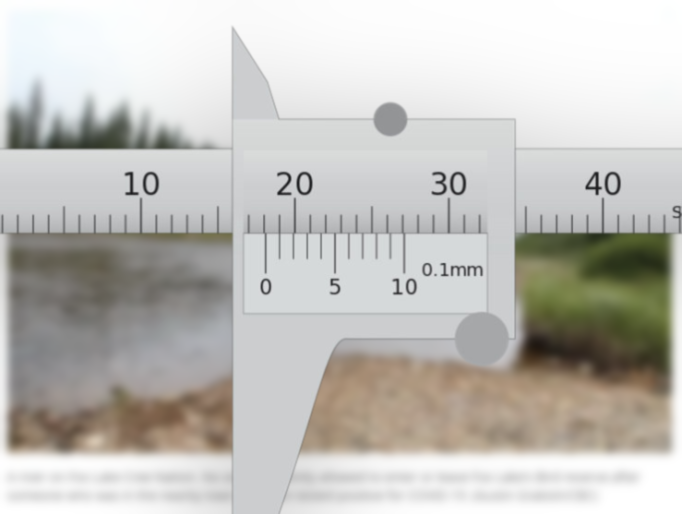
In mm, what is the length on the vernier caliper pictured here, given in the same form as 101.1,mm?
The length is 18.1,mm
